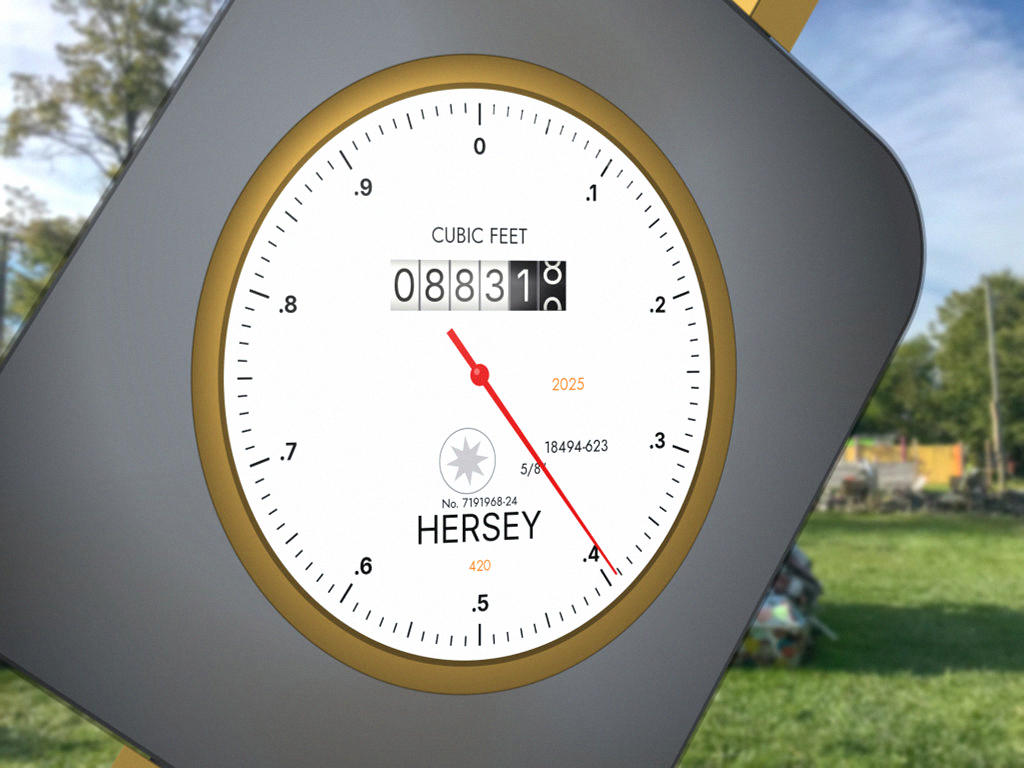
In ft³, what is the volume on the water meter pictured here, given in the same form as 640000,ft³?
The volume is 88318.39,ft³
